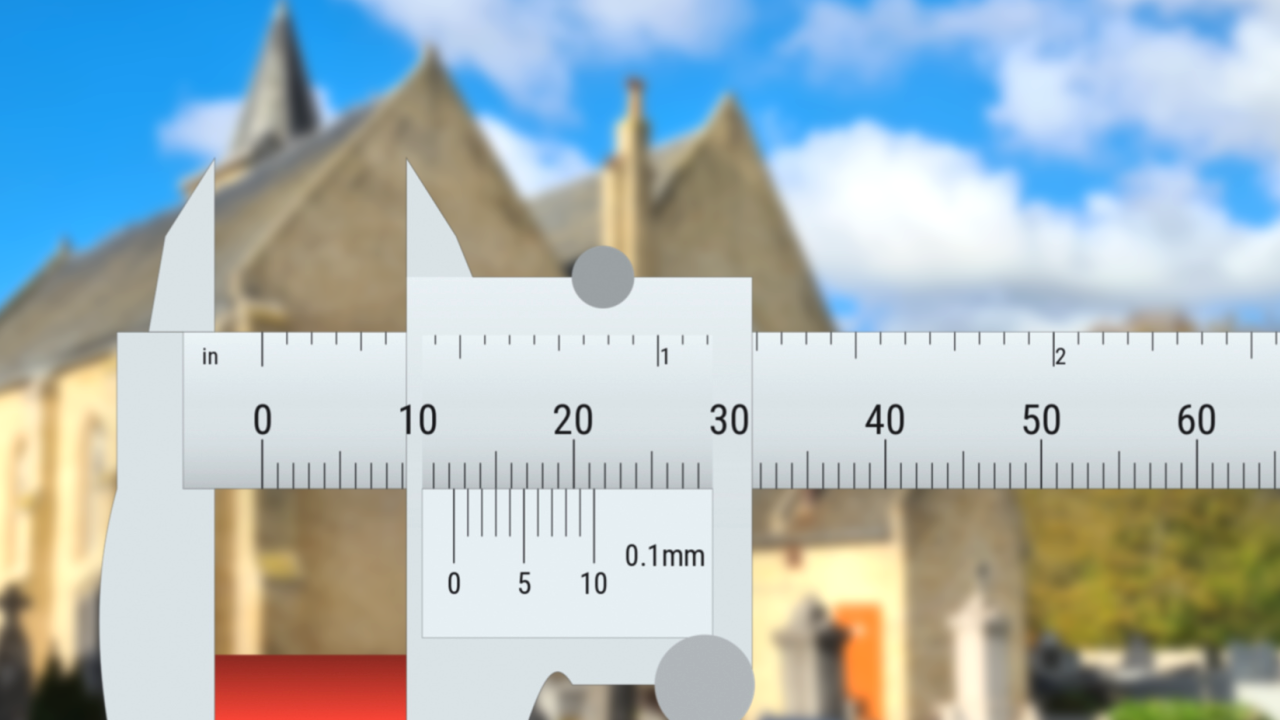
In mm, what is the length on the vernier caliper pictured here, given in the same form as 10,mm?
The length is 12.3,mm
